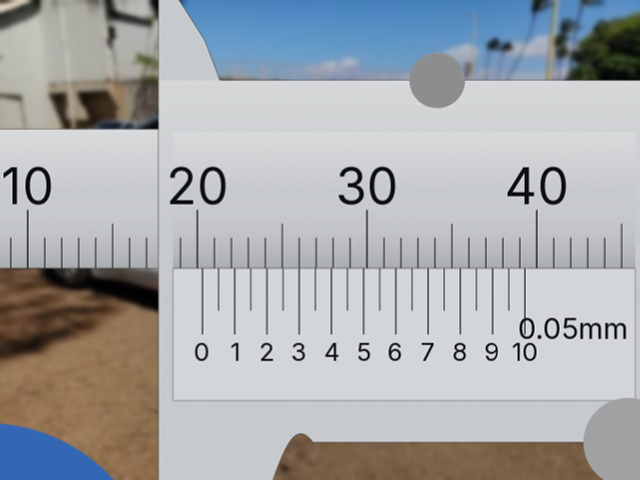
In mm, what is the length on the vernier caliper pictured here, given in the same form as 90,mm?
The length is 20.3,mm
